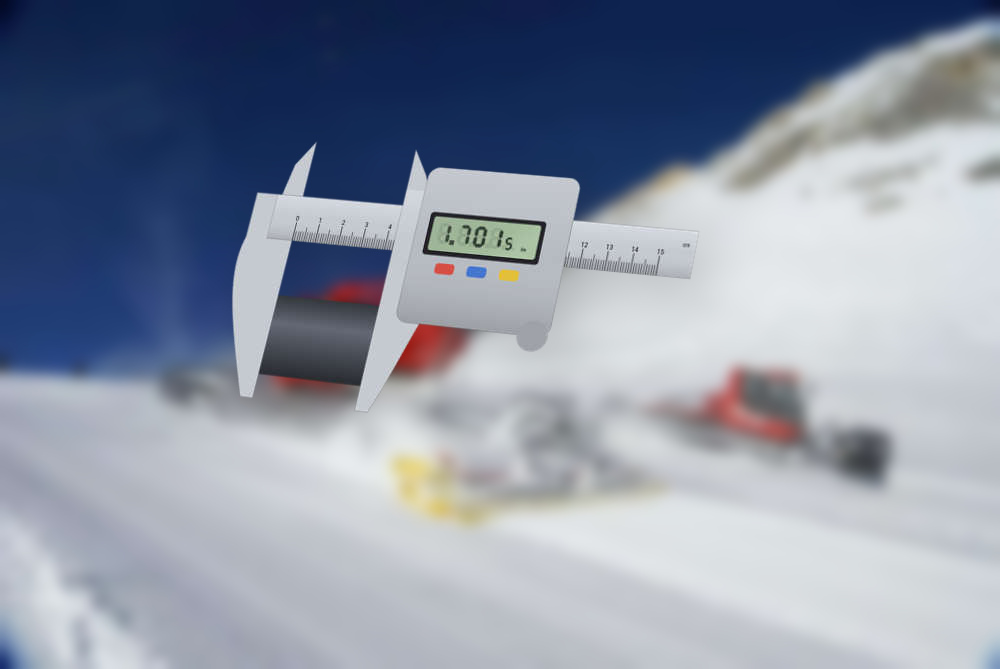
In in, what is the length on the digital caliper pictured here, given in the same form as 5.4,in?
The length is 1.7015,in
